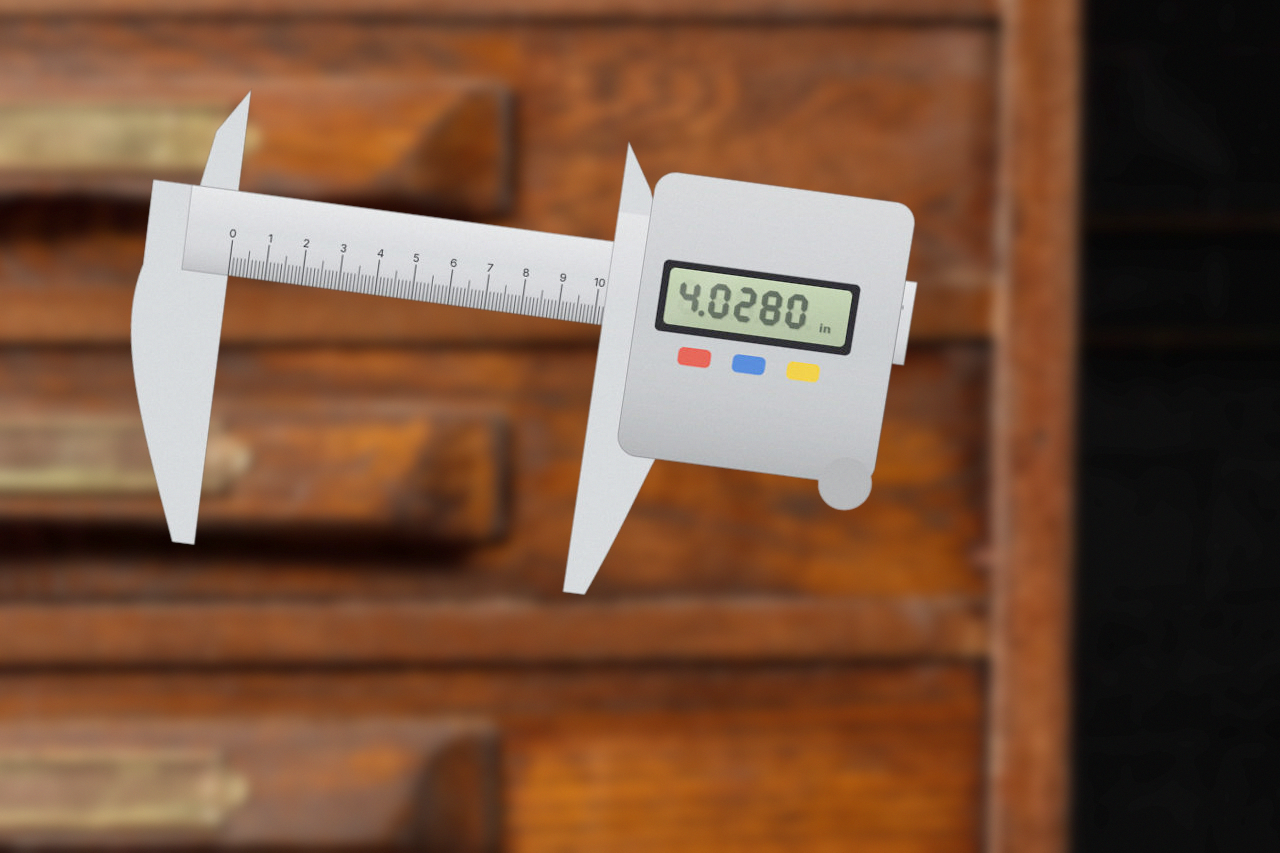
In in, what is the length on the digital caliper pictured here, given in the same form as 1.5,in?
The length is 4.0280,in
